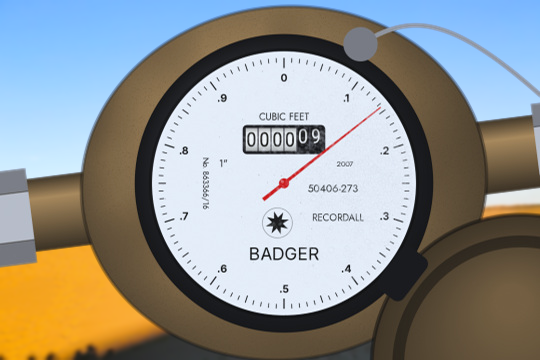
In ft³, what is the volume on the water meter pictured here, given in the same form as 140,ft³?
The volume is 9.14,ft³
